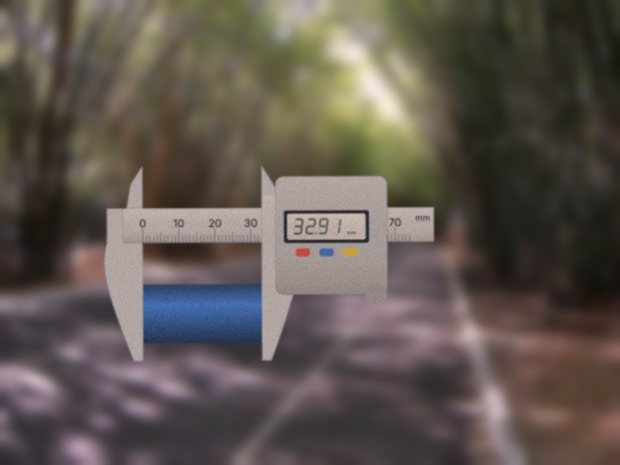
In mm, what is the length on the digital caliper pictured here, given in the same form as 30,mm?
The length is 32.91,mm
